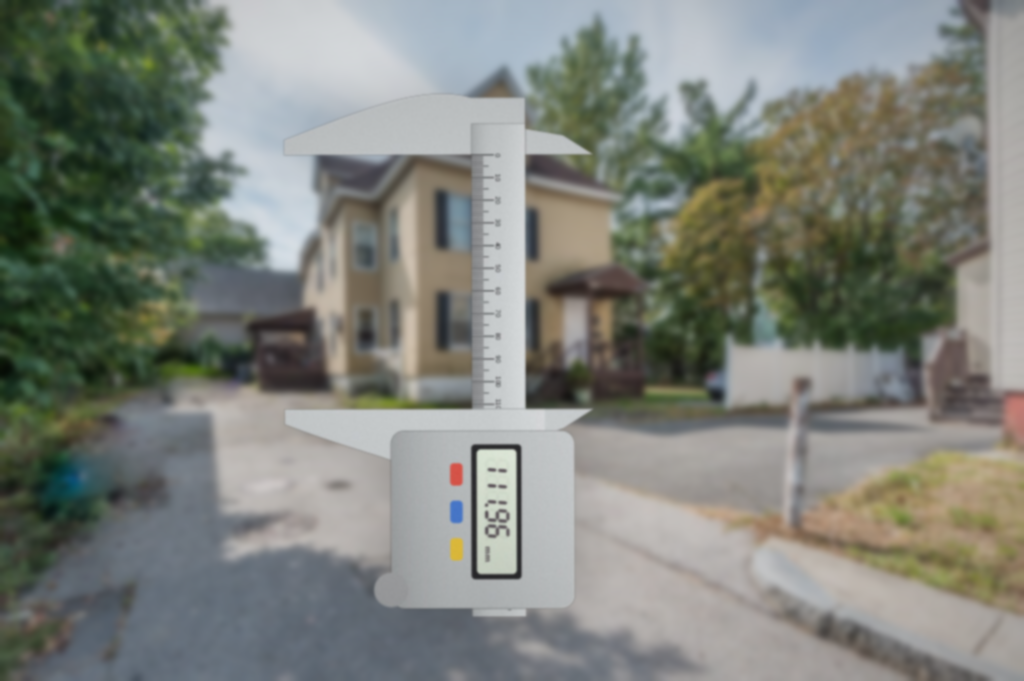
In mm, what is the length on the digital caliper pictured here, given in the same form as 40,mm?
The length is 111.96,mm
